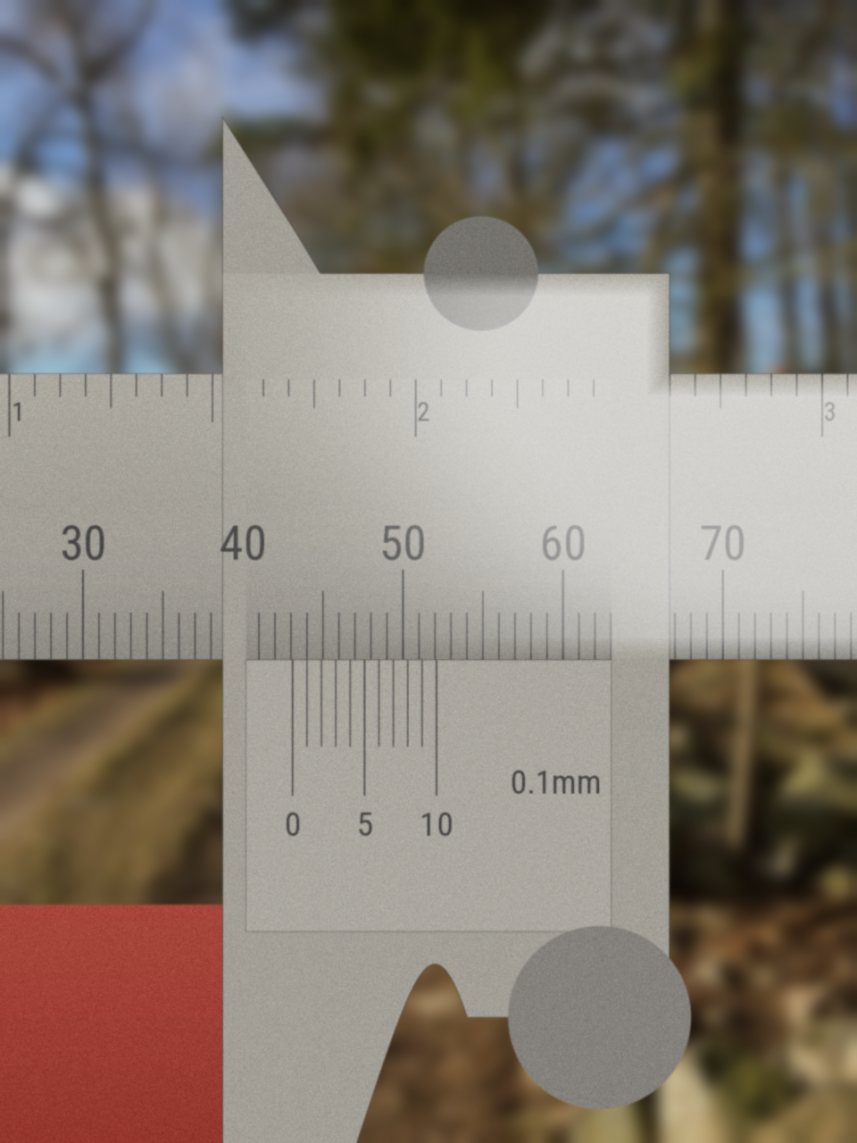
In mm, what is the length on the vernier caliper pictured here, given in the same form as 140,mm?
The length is 43.1,mm
